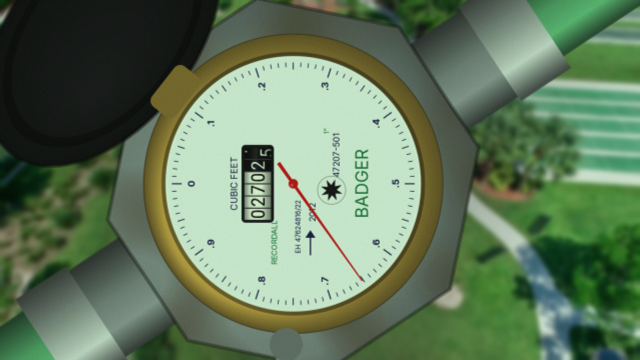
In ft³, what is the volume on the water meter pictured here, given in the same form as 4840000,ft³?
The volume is 27024.65,ft³
